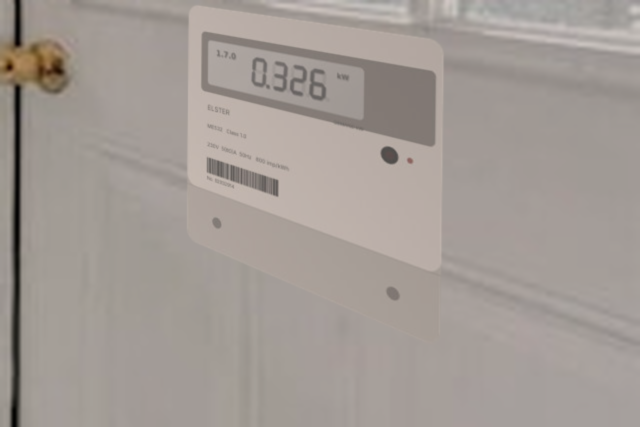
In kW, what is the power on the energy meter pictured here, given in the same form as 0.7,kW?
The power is 0.326,kW
